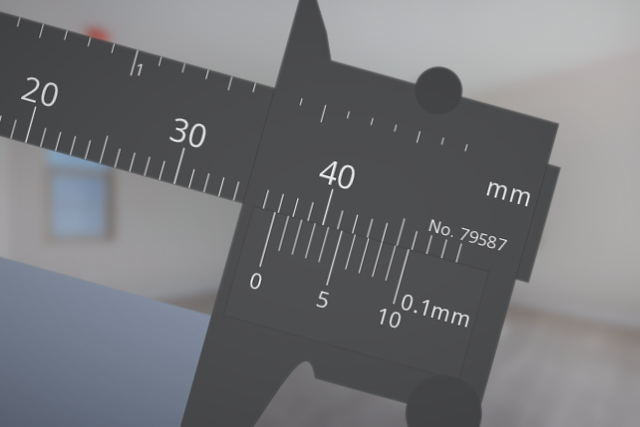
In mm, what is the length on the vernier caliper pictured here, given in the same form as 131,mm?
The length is 36.8,mm
